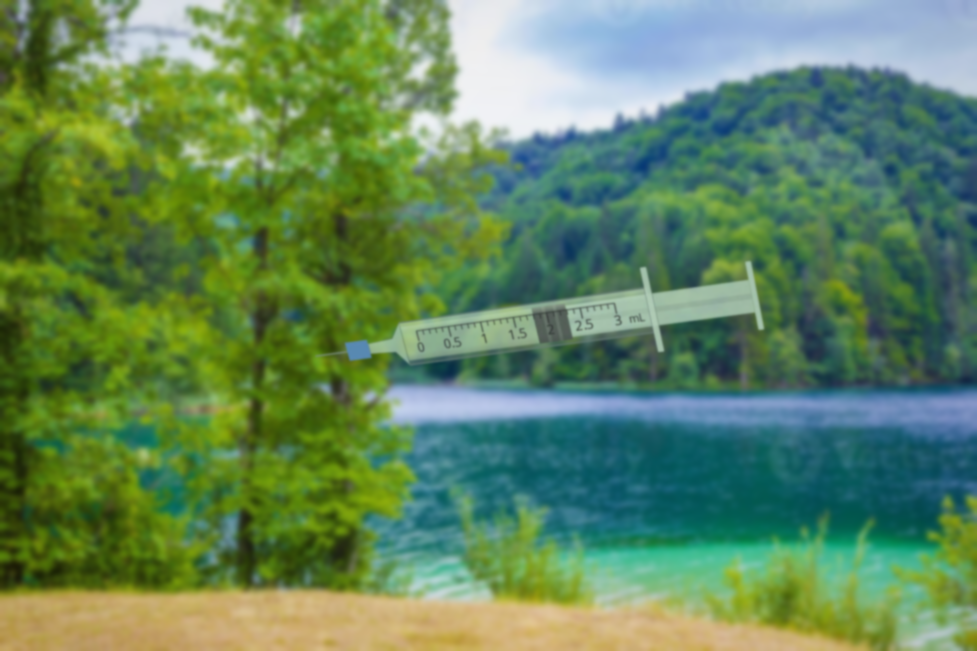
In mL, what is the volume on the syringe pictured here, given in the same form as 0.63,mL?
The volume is 1.8,mL
